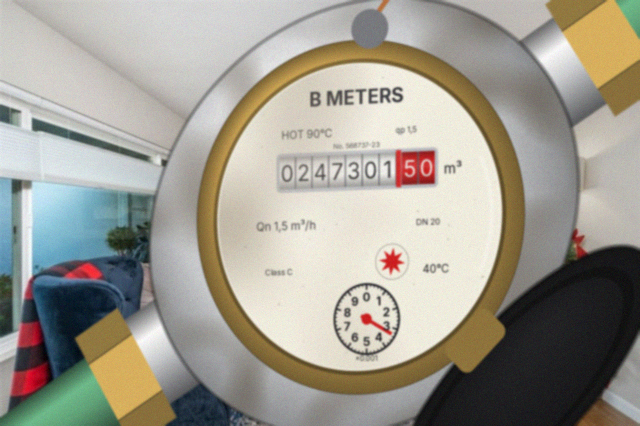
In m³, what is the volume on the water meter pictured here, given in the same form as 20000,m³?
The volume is 247301.503,m³
